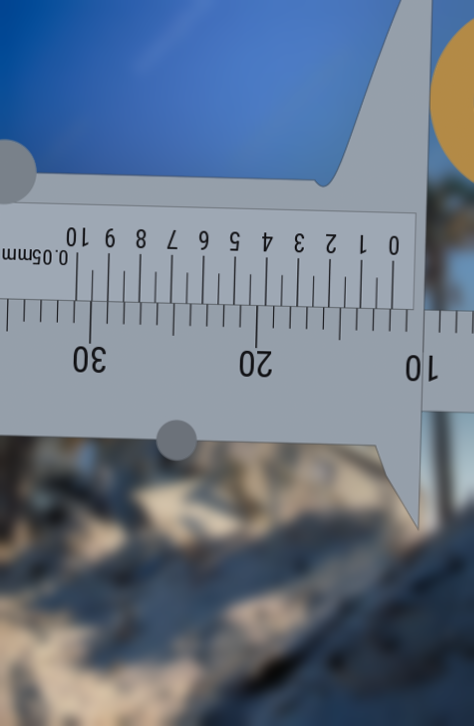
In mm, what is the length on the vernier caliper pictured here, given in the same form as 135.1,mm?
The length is 11.9,mm
